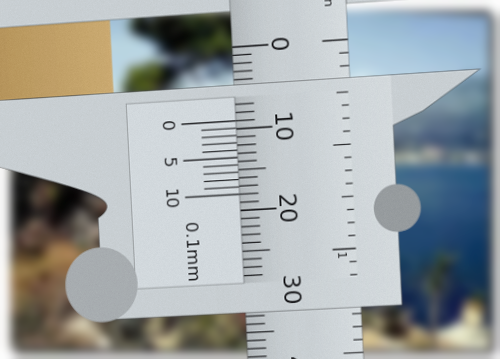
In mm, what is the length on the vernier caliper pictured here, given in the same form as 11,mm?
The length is 9.0,mm
